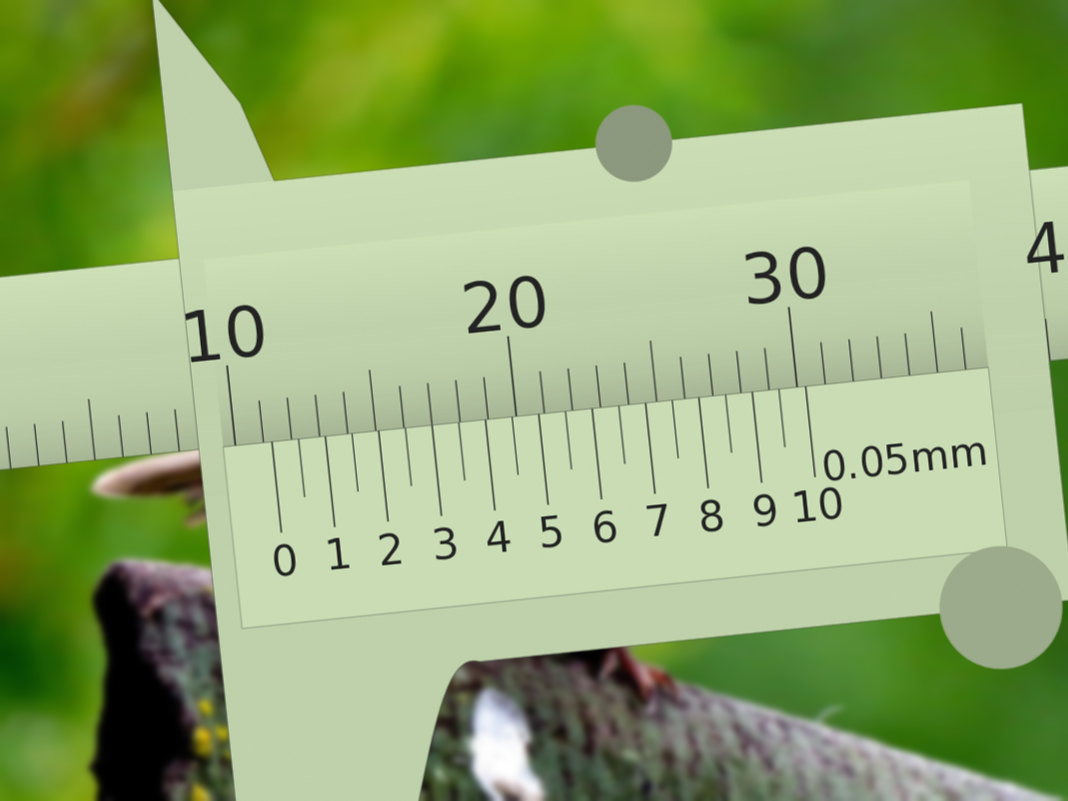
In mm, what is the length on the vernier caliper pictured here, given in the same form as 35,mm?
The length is 11.30,mm
